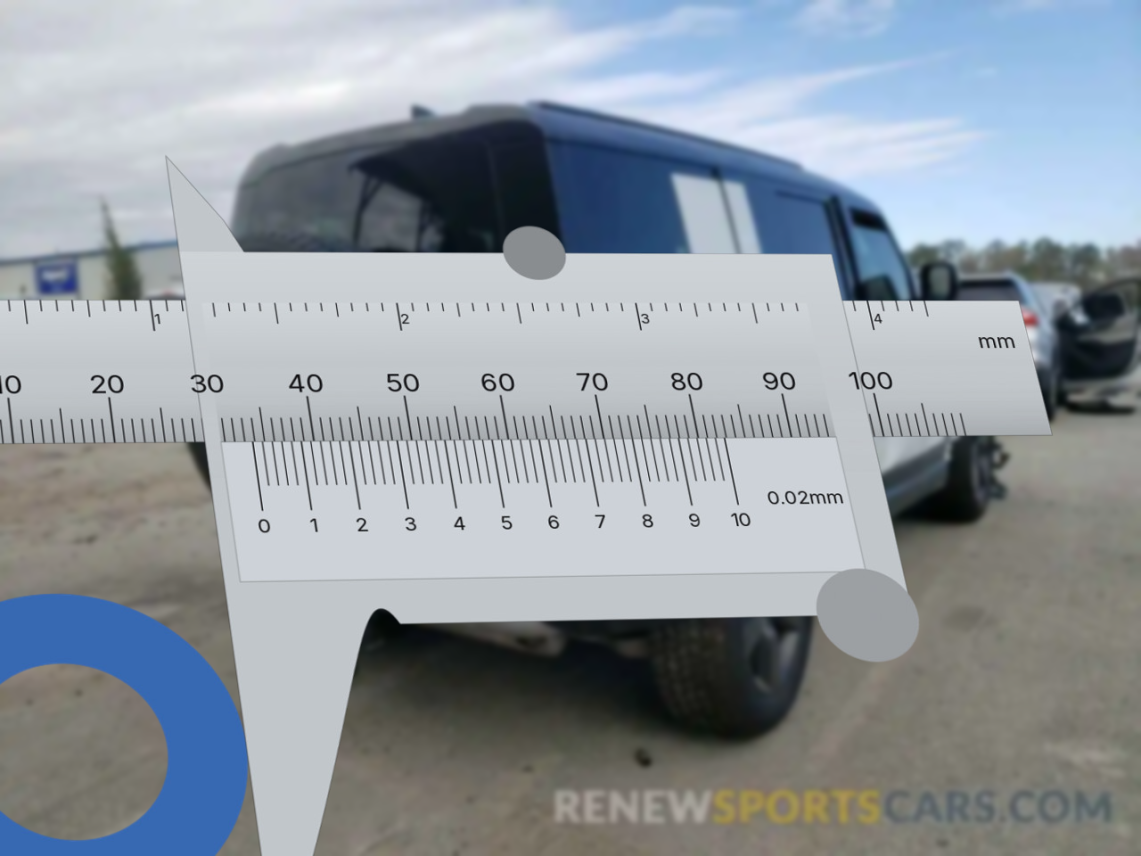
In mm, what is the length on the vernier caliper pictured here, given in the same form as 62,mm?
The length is 33.8,mm
